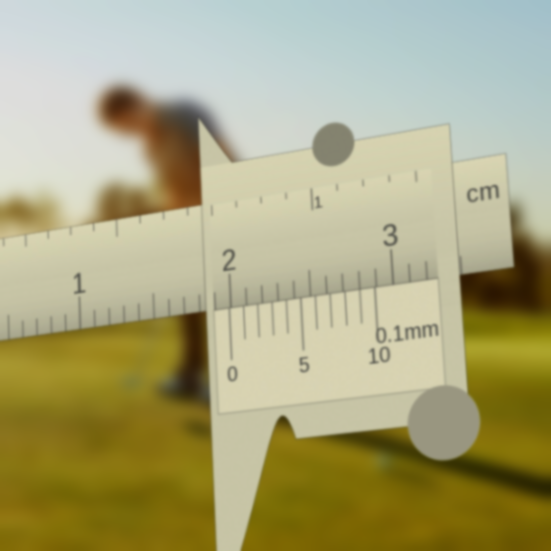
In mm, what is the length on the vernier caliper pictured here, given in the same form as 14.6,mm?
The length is 19.9,mm
